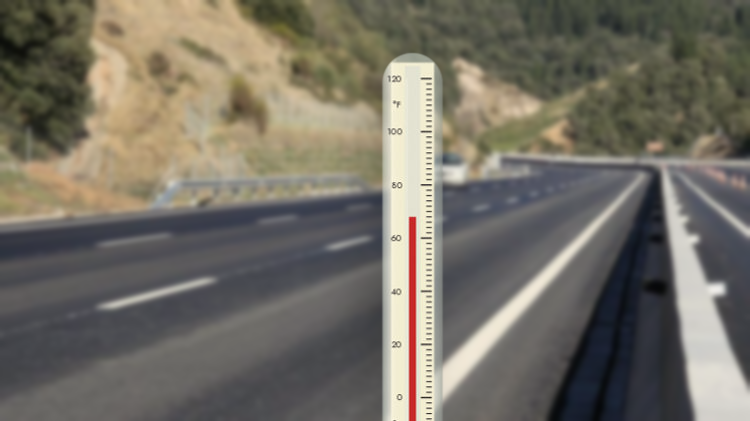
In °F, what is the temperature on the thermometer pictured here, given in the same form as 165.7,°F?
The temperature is 68,°F
